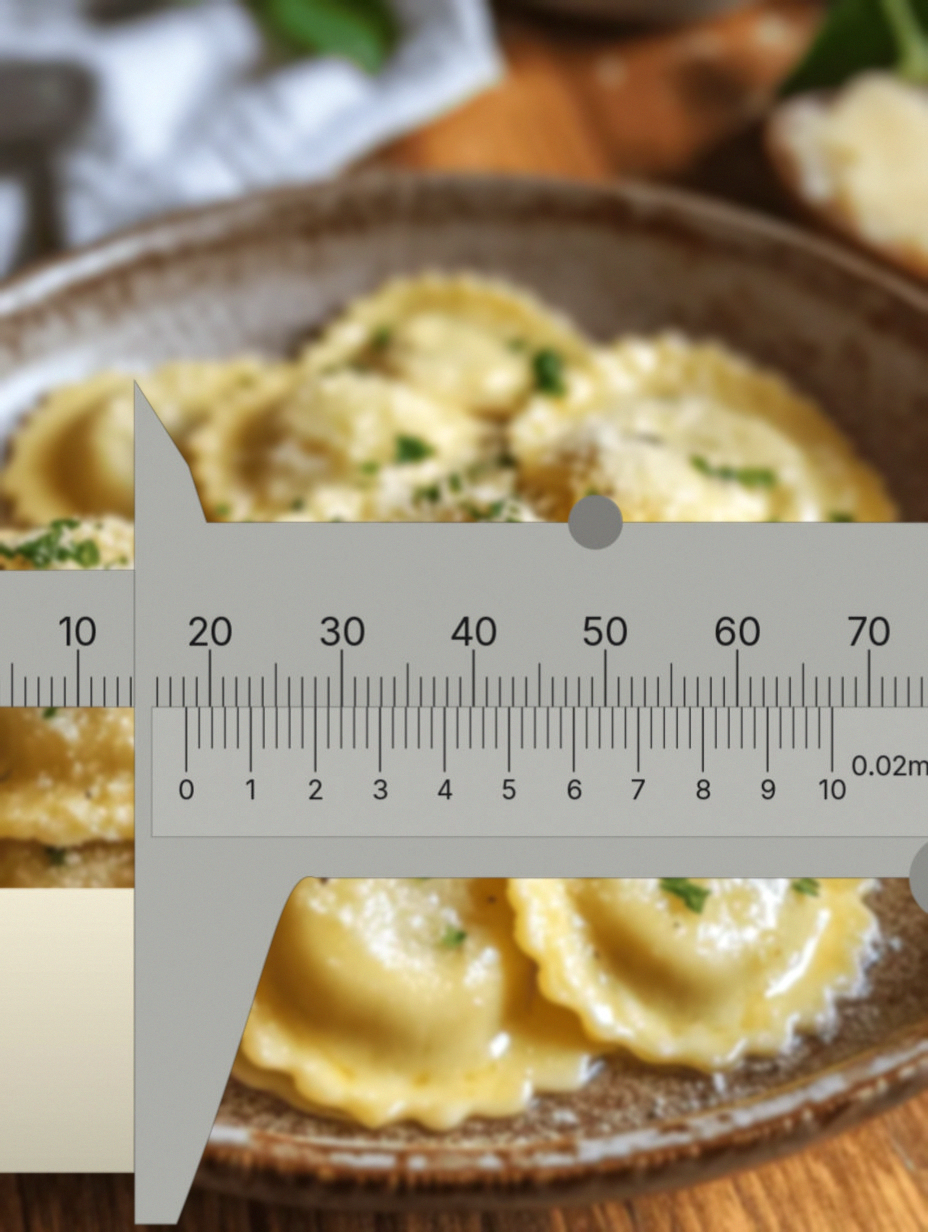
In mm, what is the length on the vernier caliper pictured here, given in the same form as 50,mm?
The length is 18.2,mm
